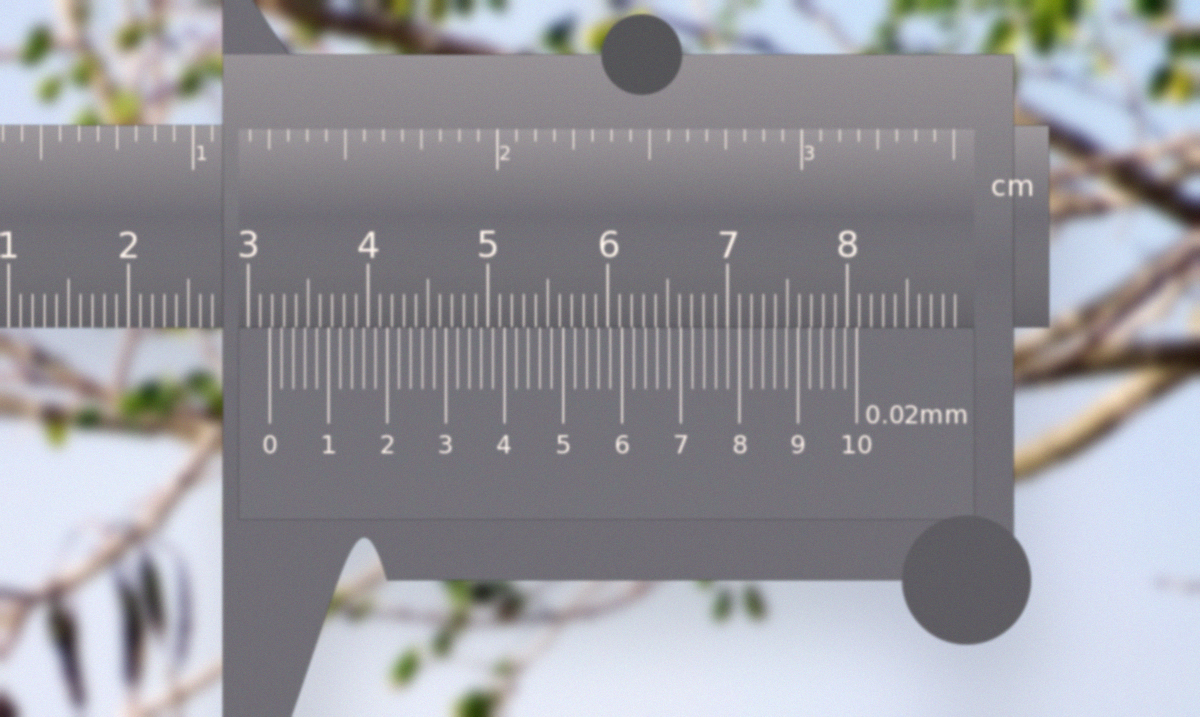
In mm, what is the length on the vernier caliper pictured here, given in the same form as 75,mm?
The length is 31.8,mm
